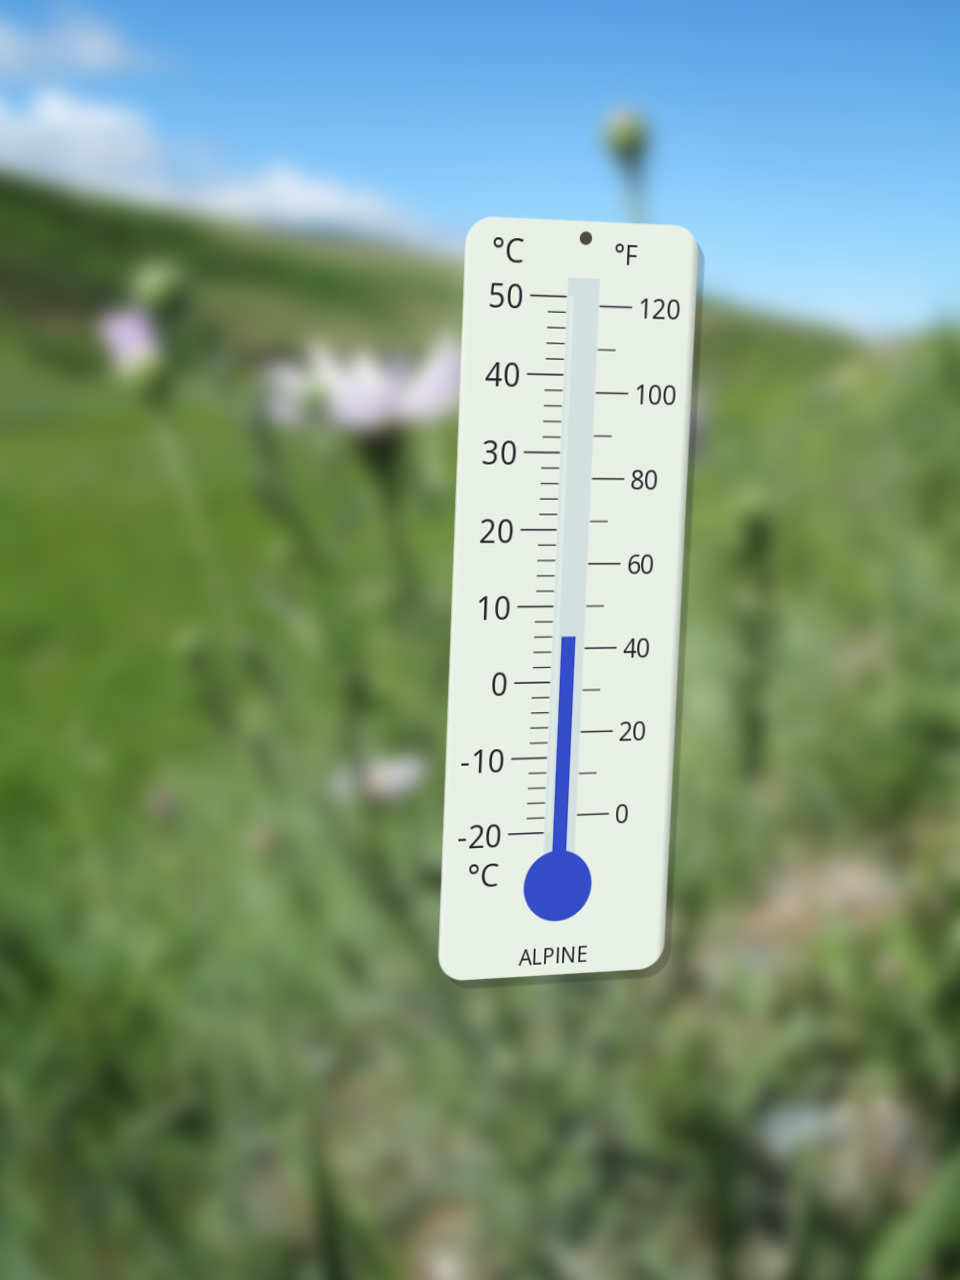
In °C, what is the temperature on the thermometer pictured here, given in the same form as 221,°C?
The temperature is 6,°C
